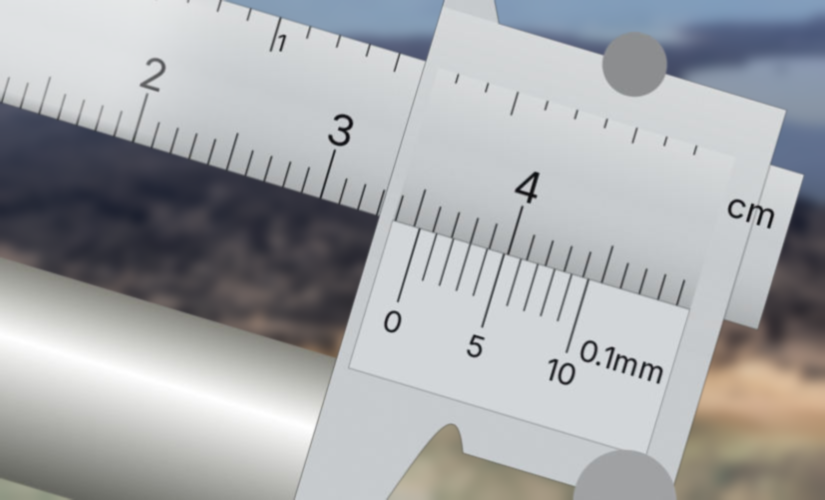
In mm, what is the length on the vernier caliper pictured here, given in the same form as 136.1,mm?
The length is 35.3,mm
